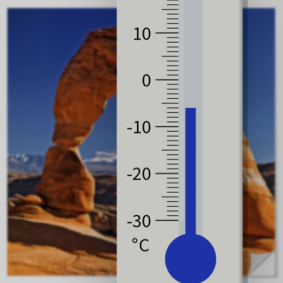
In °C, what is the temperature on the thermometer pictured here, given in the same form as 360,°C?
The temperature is -6,°C
